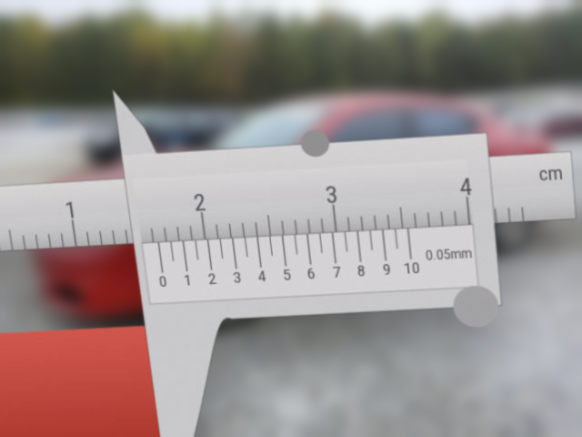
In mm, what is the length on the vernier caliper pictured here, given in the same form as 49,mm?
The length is 16.4,mm
